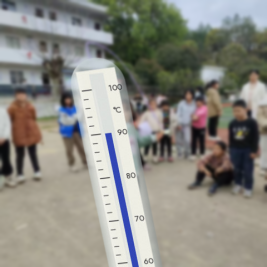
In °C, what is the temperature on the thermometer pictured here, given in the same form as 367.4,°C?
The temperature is 90,°C
